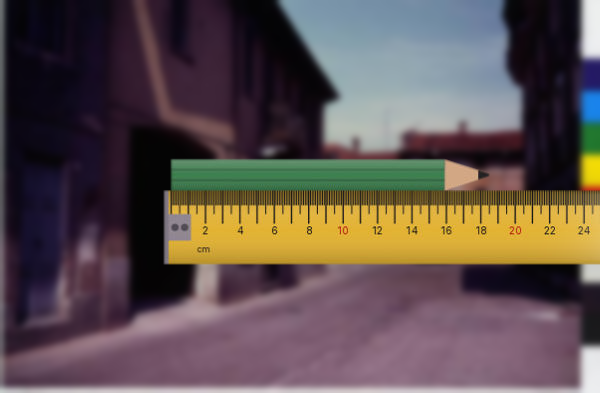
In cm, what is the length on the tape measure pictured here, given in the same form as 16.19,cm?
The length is 18.5,cm
